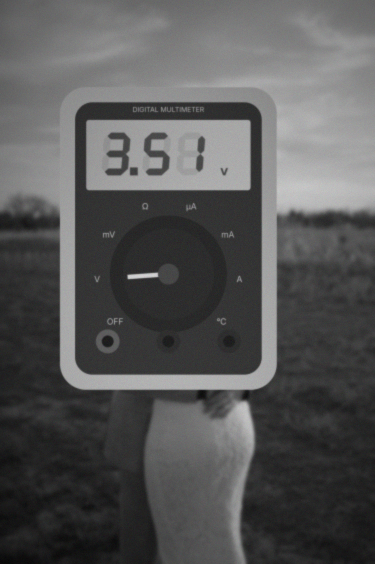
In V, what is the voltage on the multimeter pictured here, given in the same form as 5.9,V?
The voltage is 3.51,V
